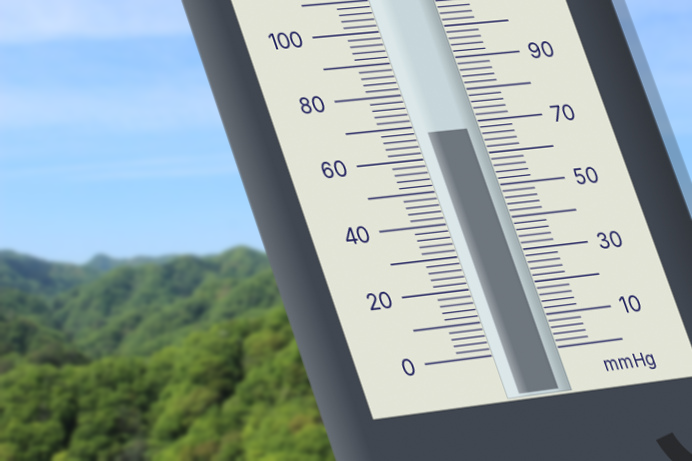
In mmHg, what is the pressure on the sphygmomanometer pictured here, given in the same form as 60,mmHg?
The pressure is 68,mmHg
